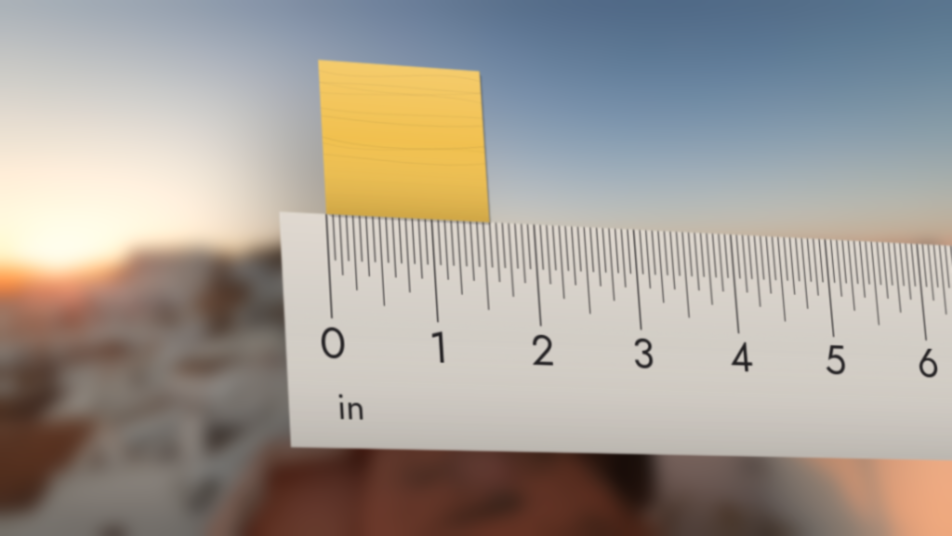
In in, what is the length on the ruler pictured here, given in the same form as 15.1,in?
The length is 1.5625,in
